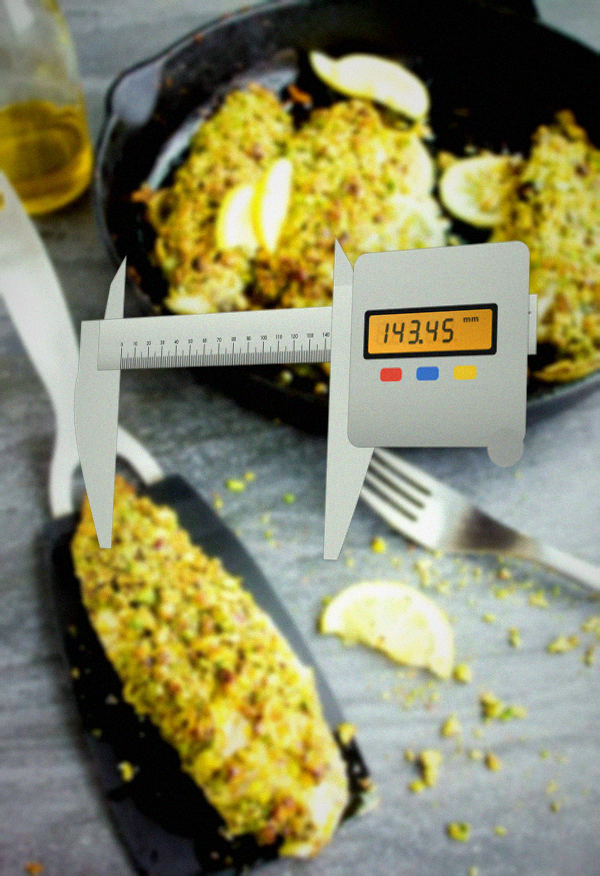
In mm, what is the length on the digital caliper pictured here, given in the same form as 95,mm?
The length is 143.45,mm
